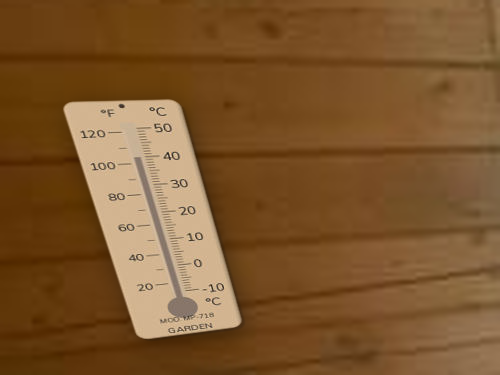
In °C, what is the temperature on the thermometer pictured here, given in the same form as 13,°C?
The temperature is 40,°C
